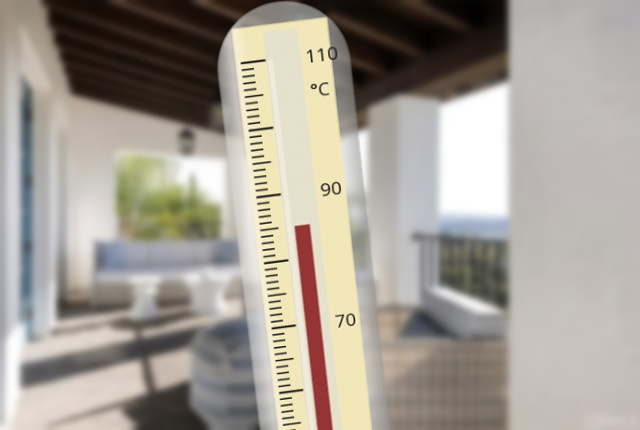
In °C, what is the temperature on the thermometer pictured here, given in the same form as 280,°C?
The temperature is 85,°C
